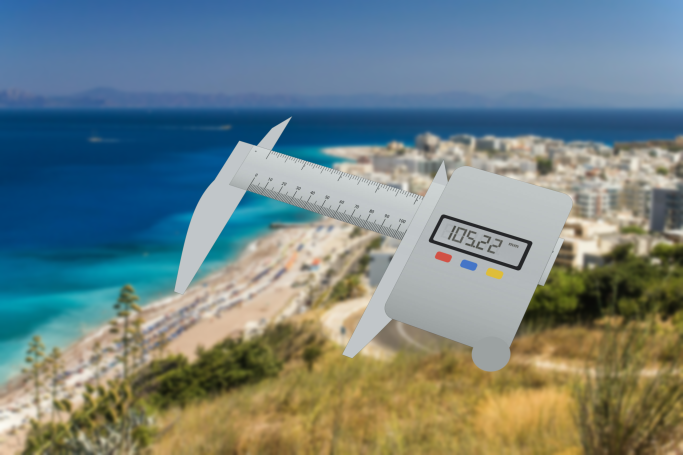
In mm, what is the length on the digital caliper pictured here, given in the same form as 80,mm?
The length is 105.22,mm
